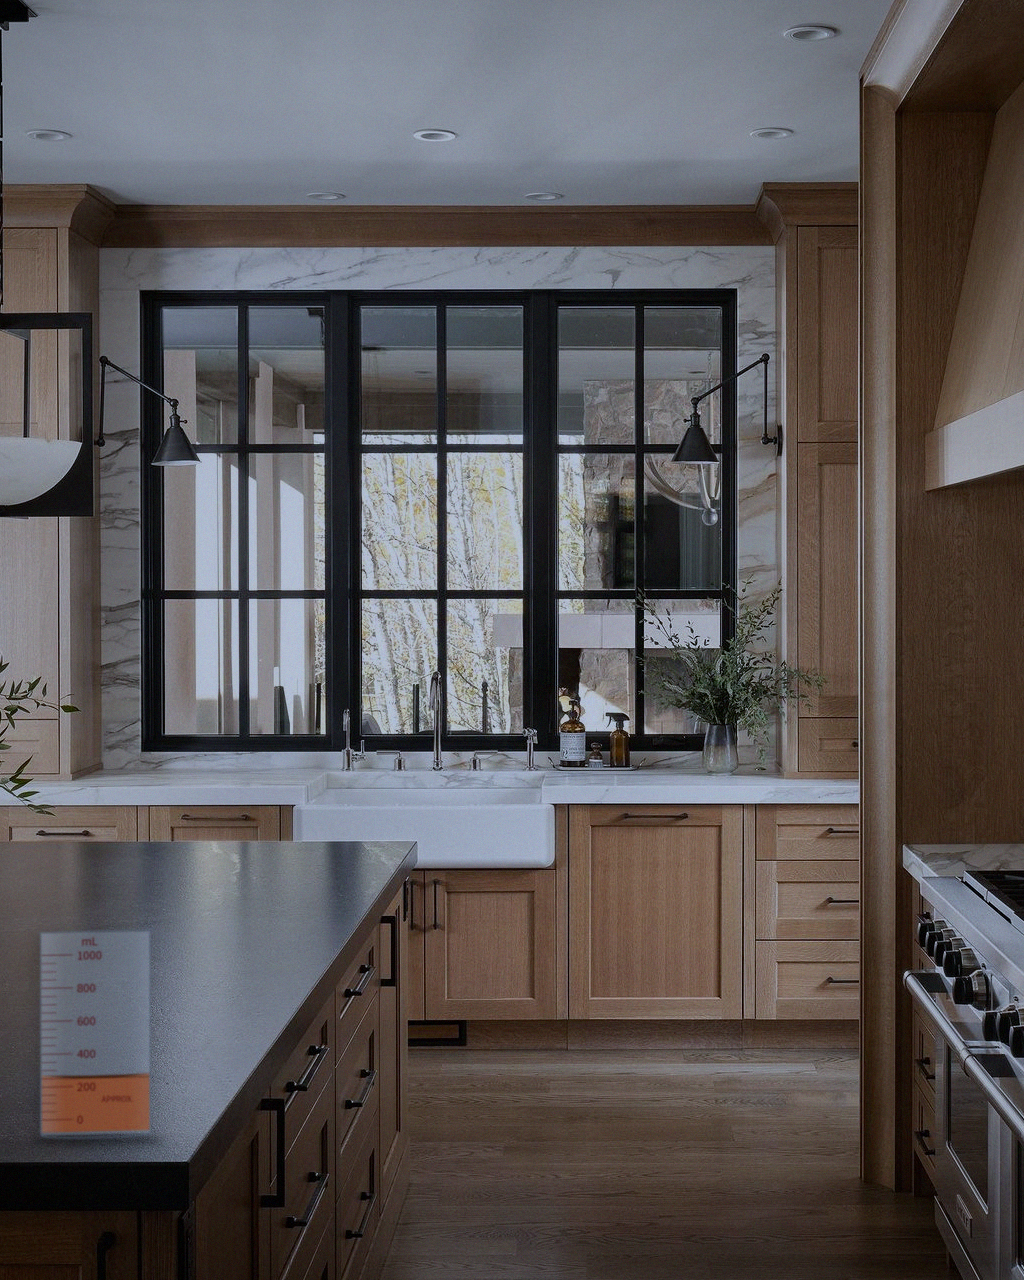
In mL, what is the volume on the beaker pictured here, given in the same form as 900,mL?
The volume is 250,mL
